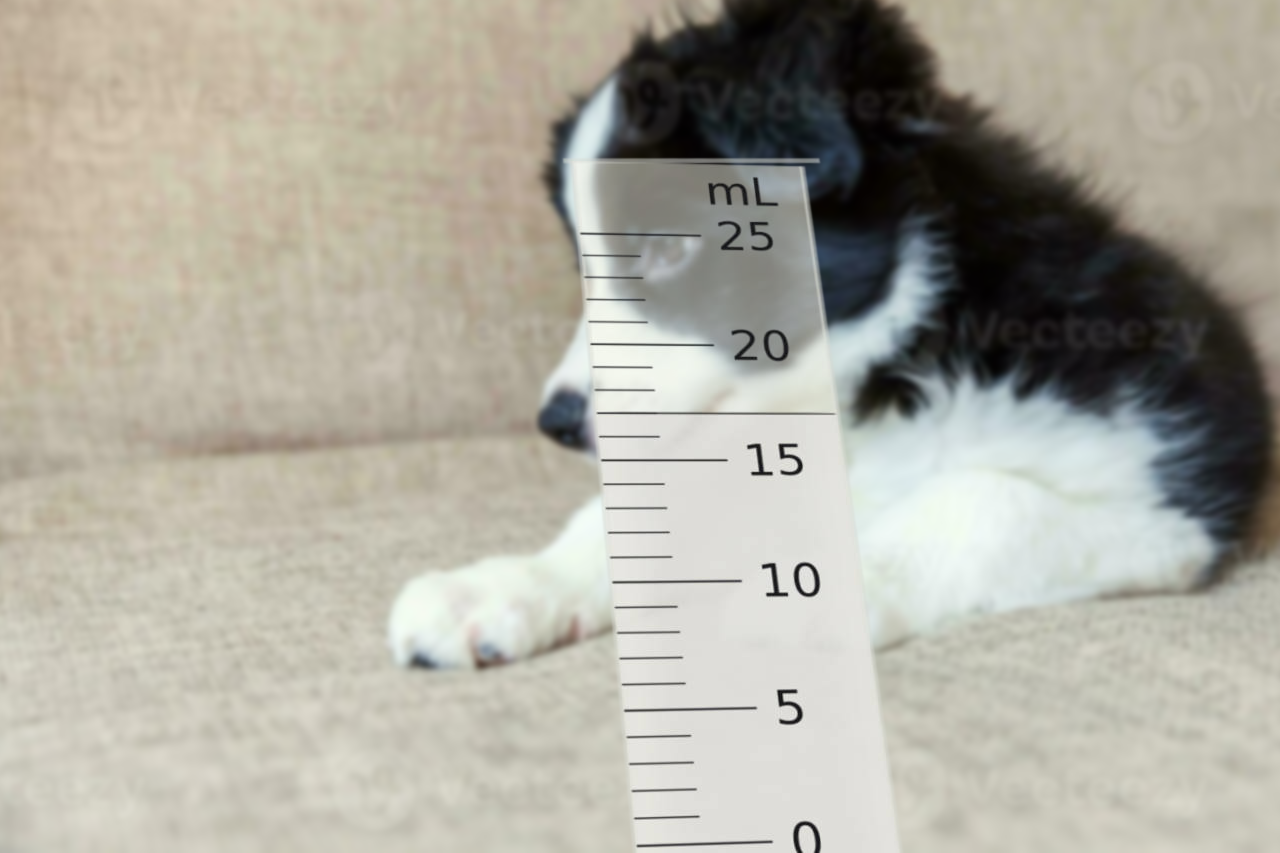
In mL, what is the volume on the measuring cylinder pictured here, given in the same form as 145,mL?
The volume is 17,mL
